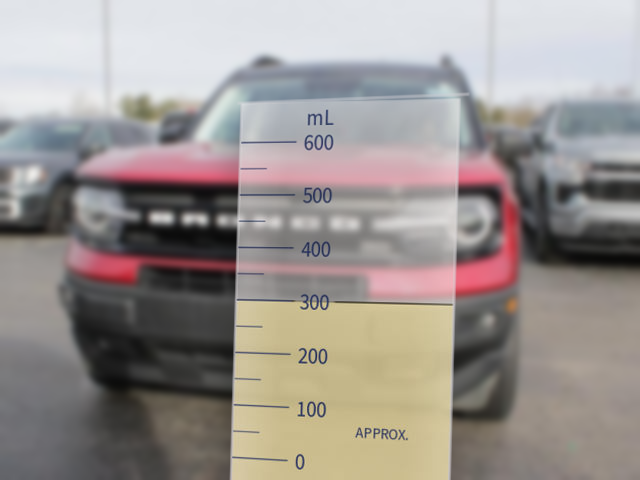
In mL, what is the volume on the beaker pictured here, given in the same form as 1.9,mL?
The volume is 300,mL
